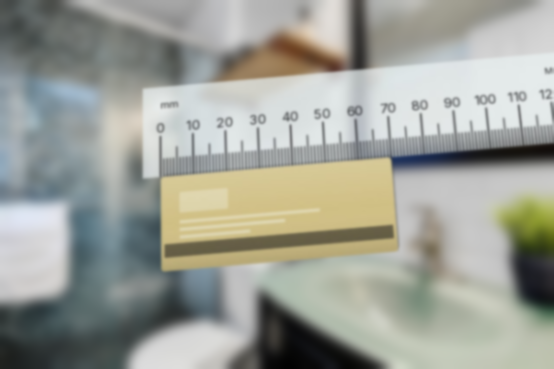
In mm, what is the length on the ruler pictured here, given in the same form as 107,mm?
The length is 70,mm
